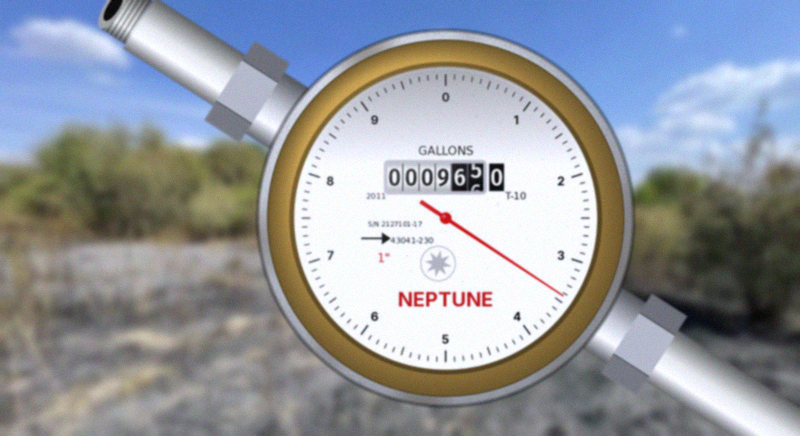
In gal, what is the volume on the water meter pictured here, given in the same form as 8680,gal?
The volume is 9653.4,gal
